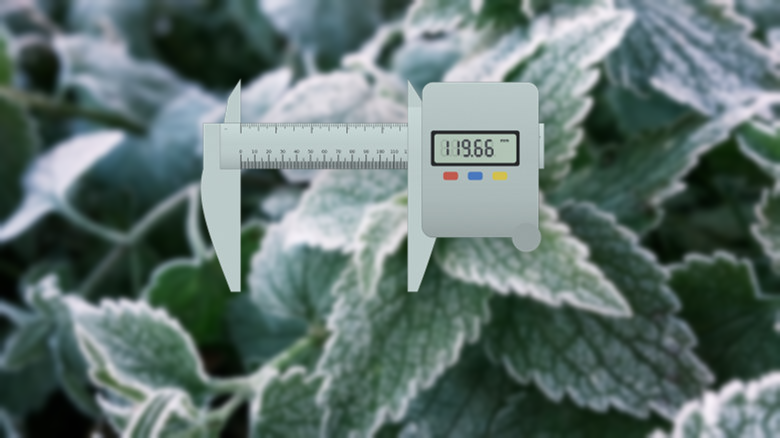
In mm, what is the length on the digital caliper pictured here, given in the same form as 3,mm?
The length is 119.66,mm
